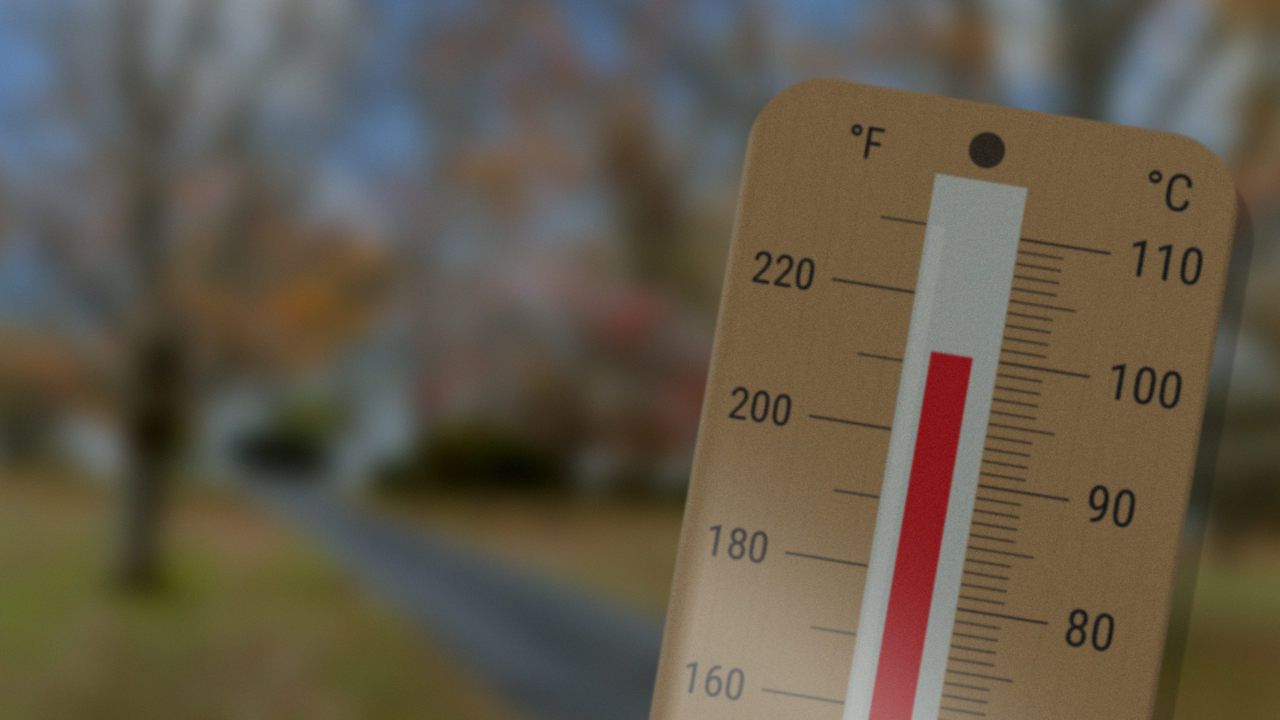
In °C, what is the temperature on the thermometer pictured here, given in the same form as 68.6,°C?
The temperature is 100,°C
